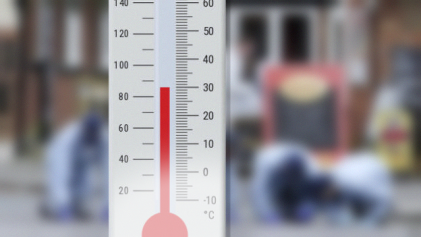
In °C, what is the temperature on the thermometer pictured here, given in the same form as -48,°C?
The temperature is 30,°C
